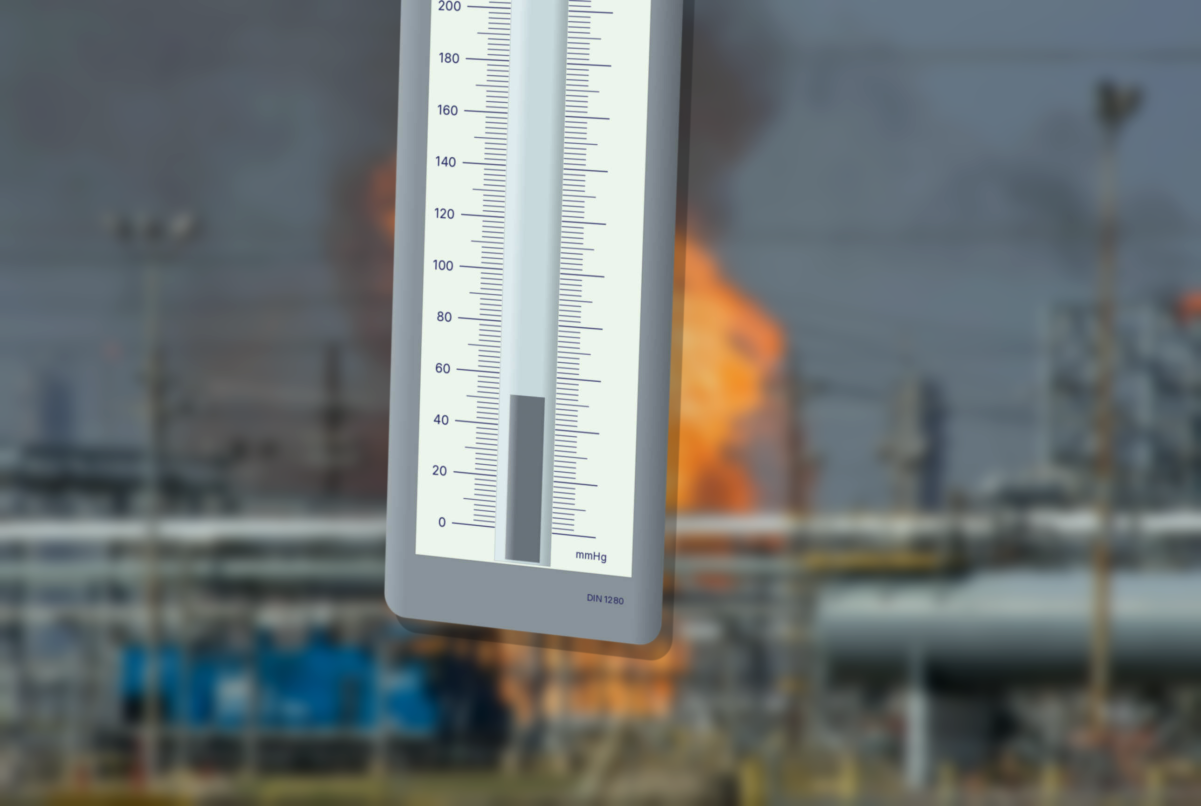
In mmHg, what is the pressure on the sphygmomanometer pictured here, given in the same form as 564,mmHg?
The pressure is 52,mmHg
